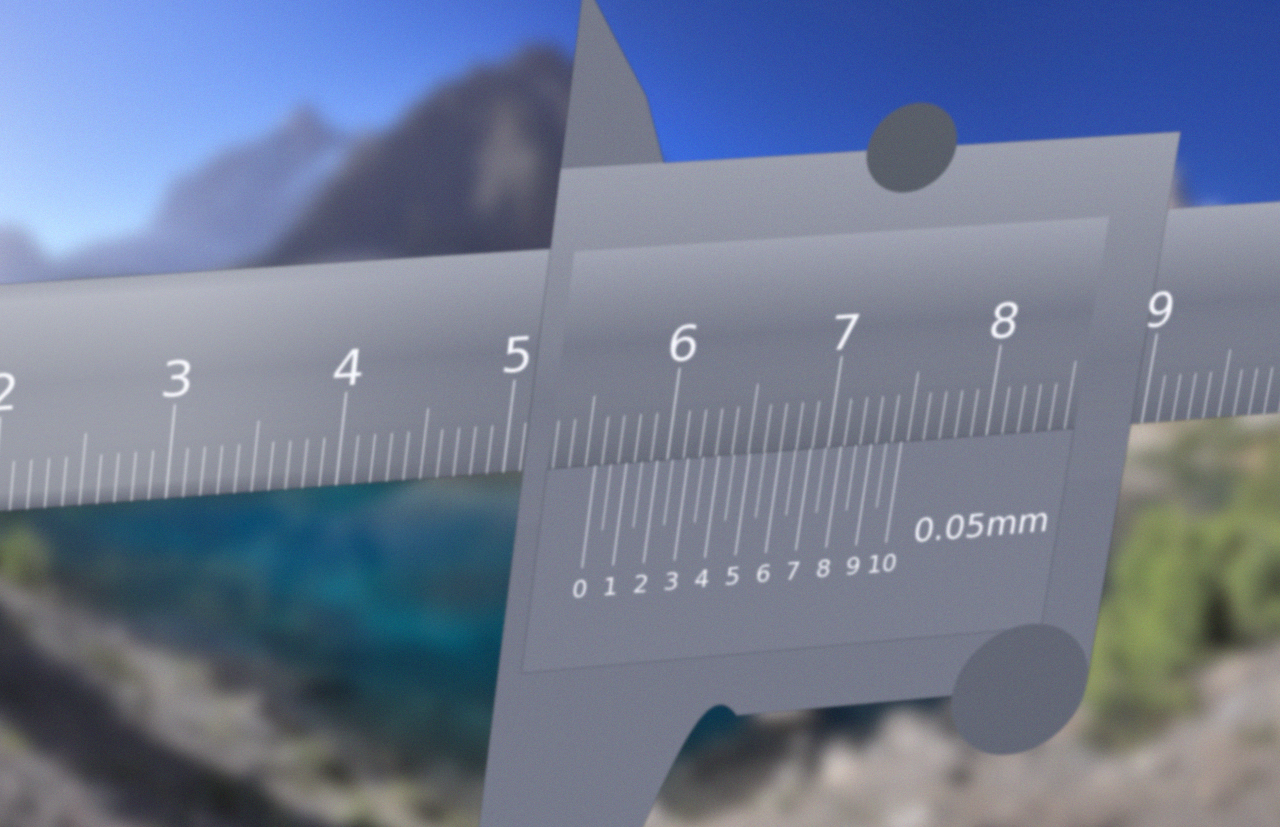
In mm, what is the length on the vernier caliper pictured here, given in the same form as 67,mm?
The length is 55.6,mm
